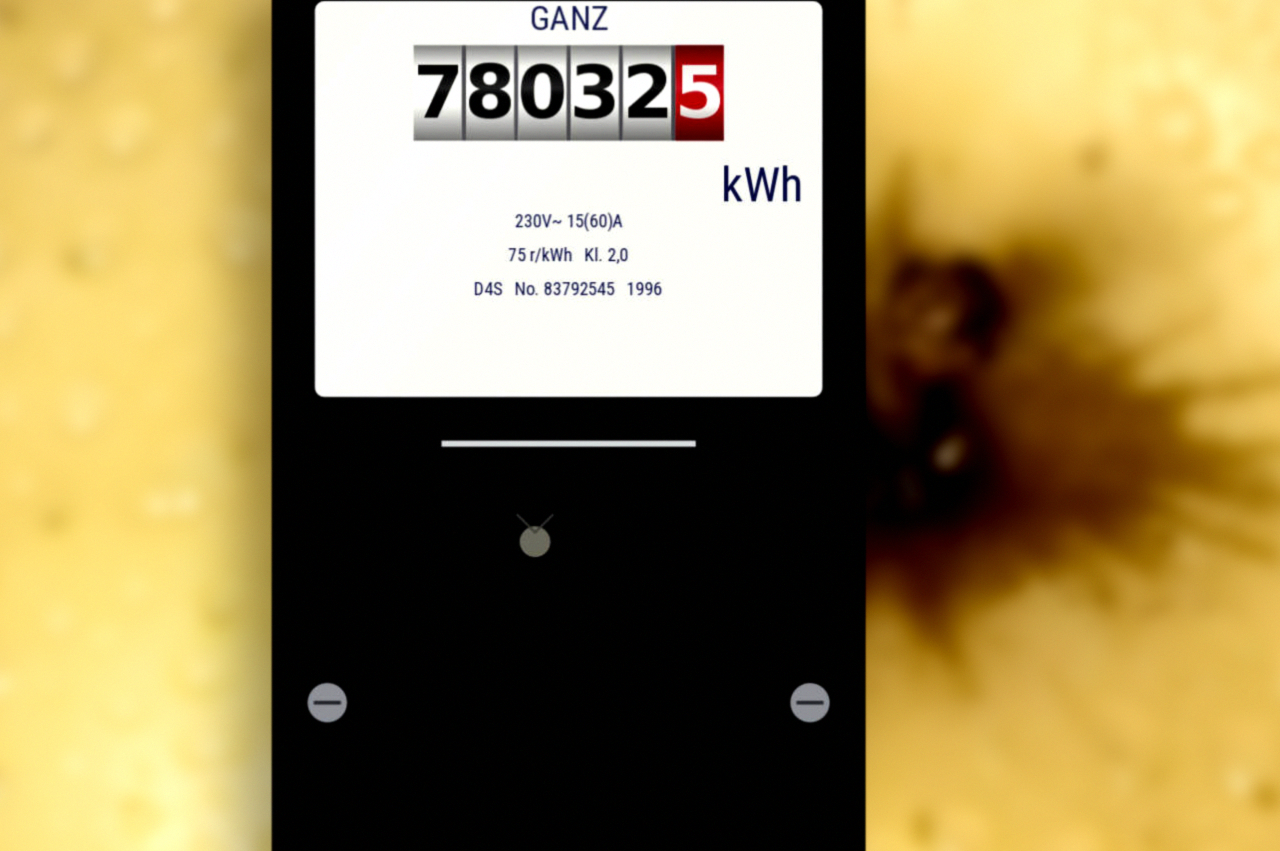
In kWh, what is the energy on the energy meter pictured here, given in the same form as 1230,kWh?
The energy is 78032.5,kWh
